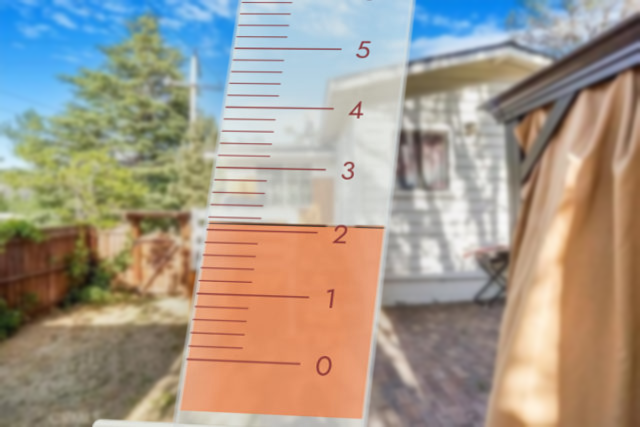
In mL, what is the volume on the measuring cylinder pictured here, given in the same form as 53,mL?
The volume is 2.1,mL
